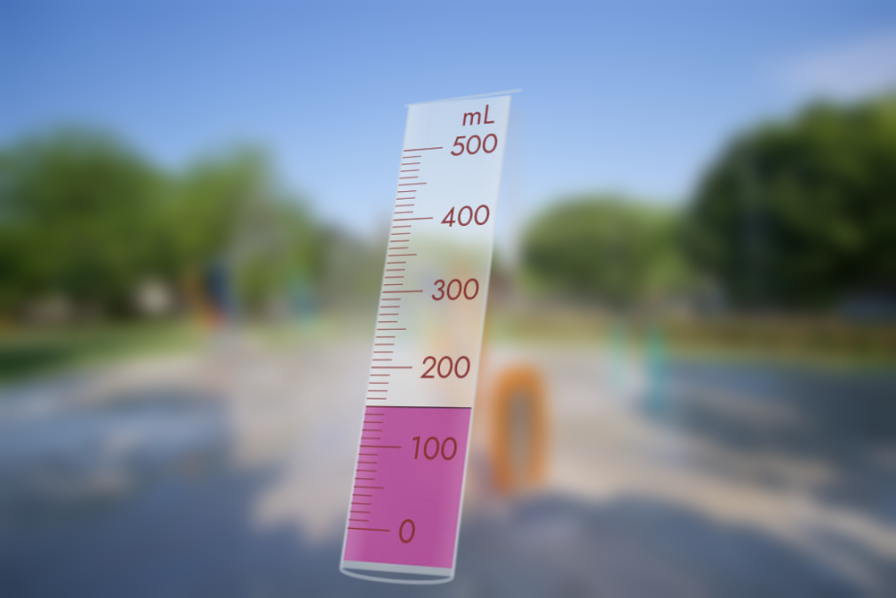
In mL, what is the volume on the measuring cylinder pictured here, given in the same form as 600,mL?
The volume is 150,mL
